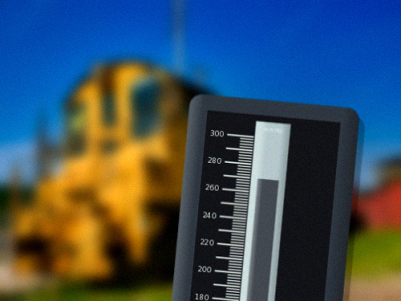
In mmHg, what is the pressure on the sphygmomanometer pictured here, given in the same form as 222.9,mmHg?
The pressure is 270,mmHg
